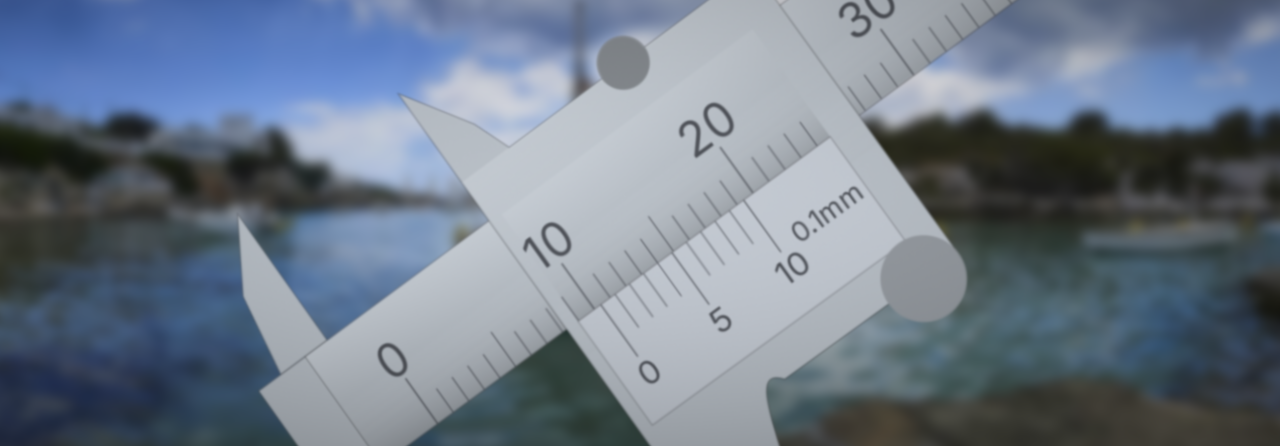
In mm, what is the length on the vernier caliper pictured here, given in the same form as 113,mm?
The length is 10.4,mm
